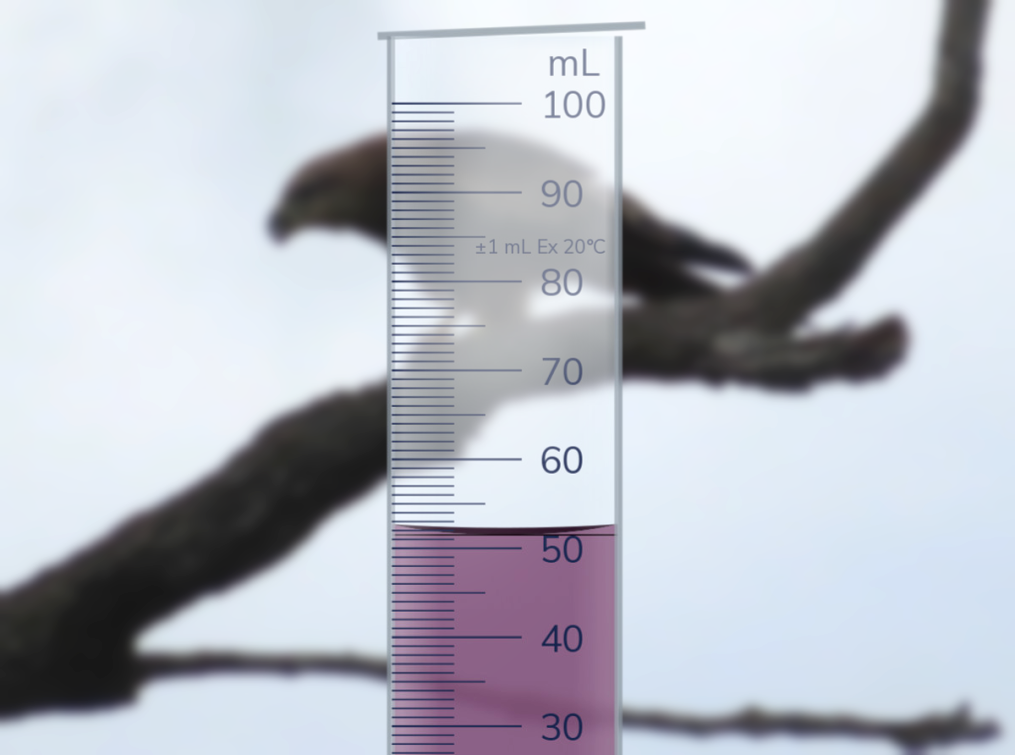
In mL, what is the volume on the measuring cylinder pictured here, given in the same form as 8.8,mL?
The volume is 51.5,mL
